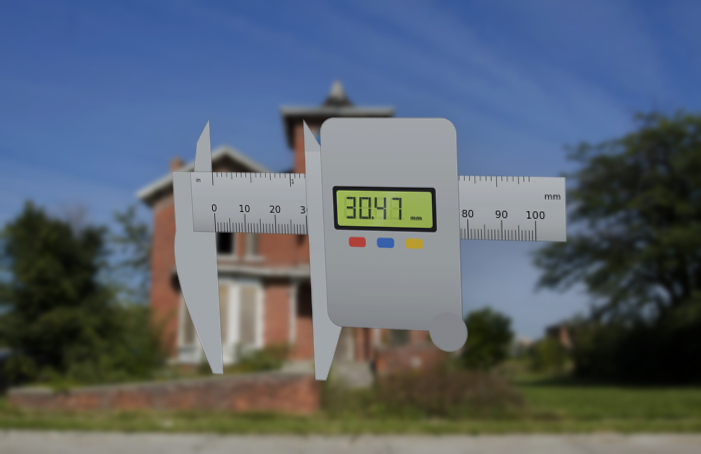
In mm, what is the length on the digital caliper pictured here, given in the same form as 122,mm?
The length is 30.47,mm
